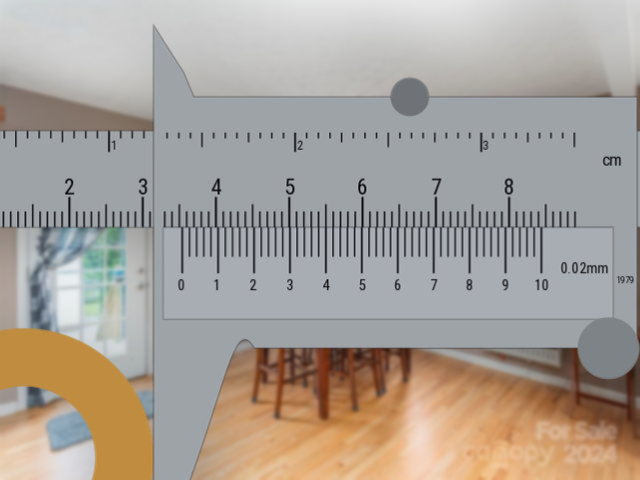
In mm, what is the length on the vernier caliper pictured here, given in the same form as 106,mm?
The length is 35.4,mm
